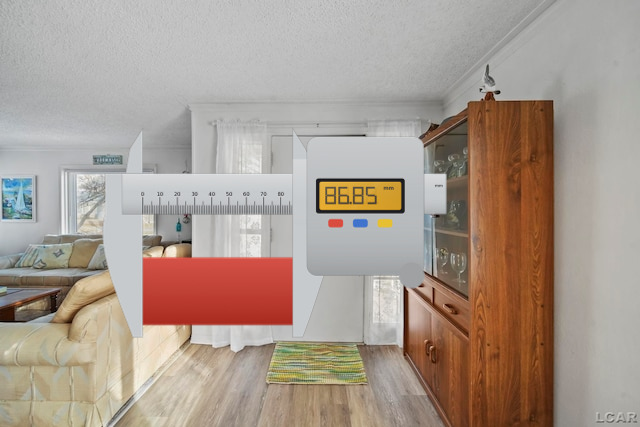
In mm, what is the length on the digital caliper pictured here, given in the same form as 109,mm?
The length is 86.85,mm
